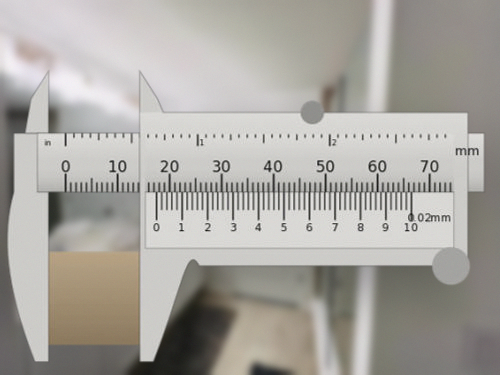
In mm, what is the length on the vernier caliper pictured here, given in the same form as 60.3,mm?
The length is 17.5,mm
